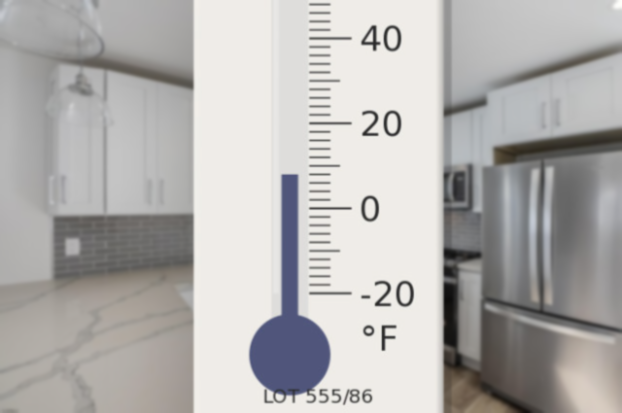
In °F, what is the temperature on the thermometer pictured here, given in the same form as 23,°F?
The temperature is 8,°F
